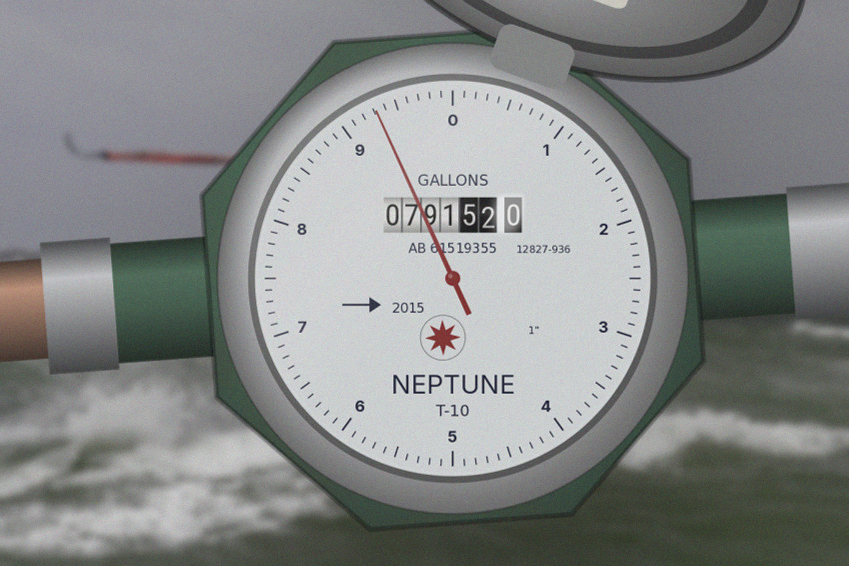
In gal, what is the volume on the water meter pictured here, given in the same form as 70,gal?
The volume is 791519.3,gal
